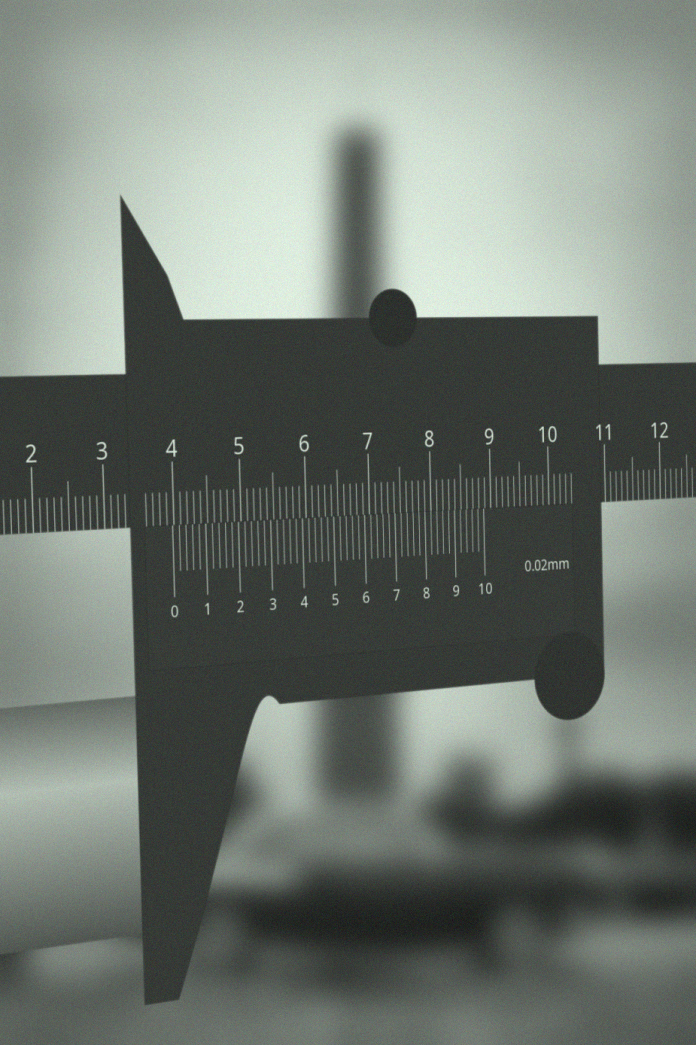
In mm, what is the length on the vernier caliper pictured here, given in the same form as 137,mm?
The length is 39.8,mm
